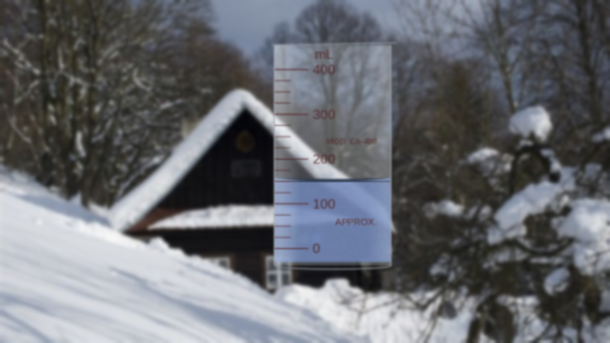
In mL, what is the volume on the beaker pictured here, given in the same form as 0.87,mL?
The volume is 150,mL
